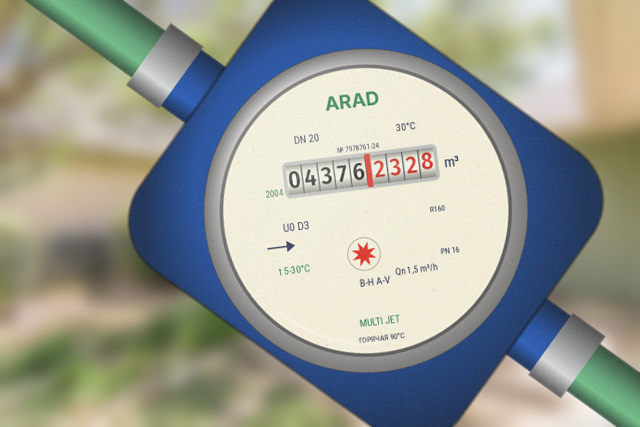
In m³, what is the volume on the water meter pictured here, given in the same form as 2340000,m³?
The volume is 4376.2328,m³
